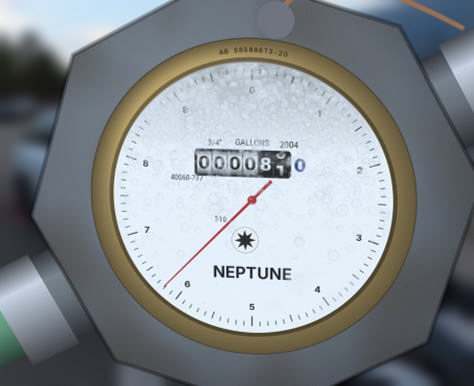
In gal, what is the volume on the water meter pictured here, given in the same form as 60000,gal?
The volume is 806.2,gal
